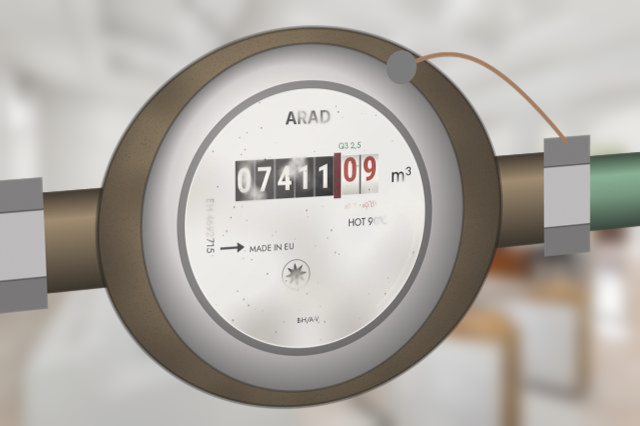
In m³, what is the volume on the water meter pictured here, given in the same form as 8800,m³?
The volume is 7411.09,m³
